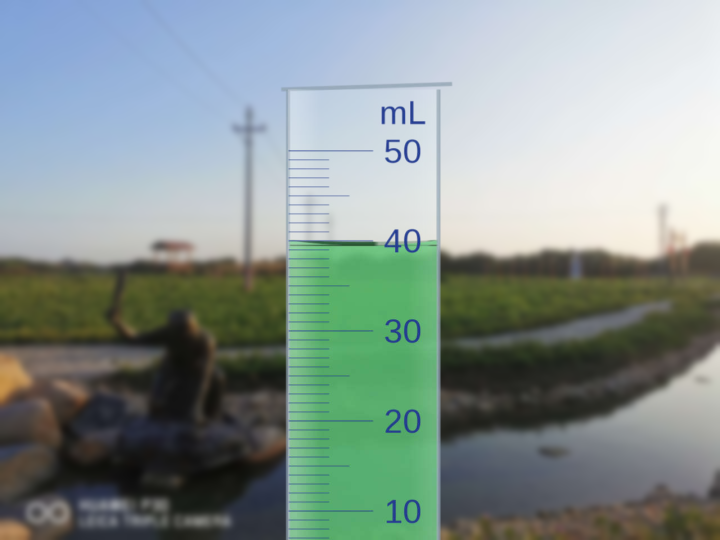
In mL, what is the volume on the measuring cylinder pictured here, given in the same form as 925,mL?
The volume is 39.5,mL
